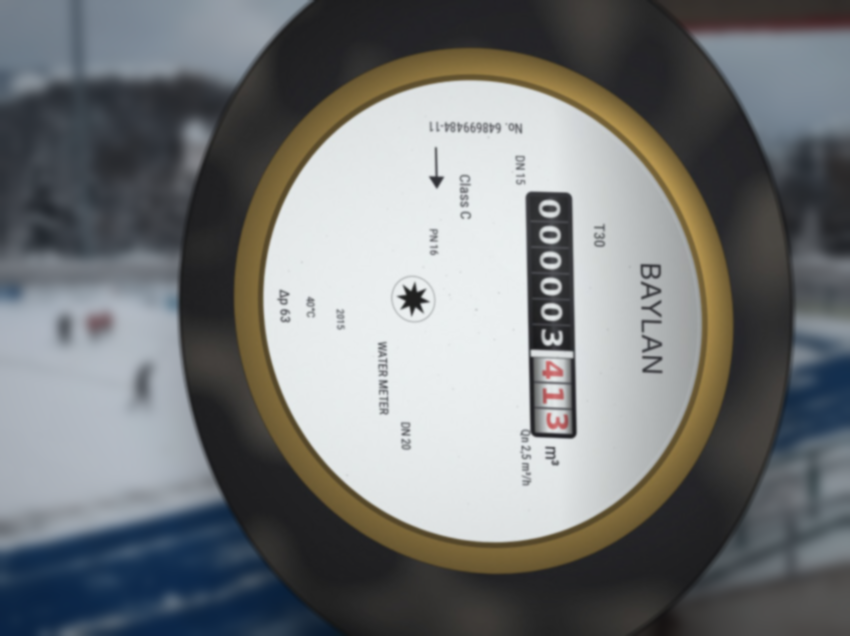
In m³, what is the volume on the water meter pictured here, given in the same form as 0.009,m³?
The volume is 3.413,m³
